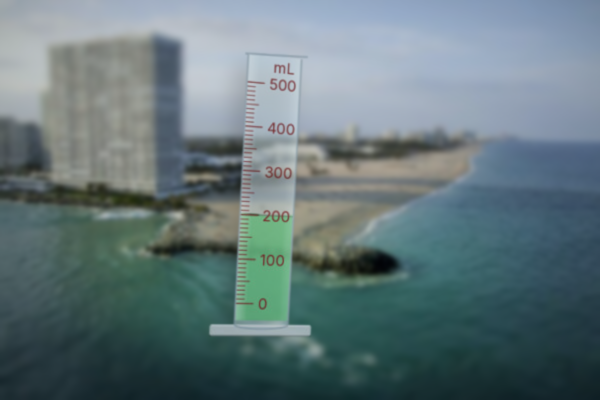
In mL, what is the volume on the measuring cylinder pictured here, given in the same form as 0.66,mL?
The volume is 200,mL
